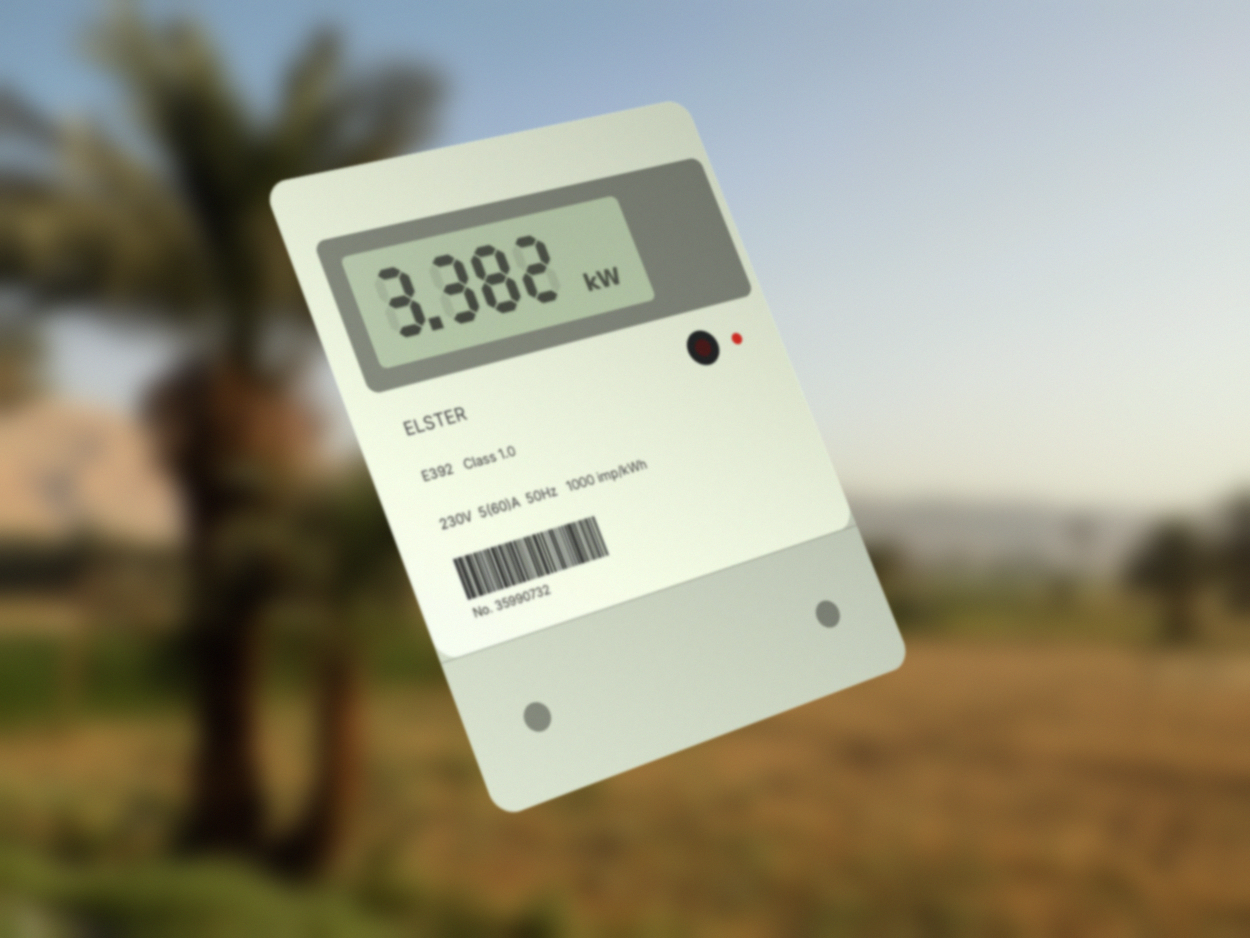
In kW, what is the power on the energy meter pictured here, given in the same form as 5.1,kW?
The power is 3.382,kW
